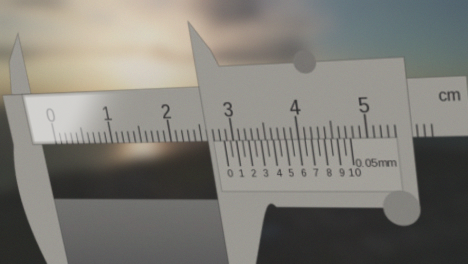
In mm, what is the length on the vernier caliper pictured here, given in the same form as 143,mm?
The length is 28.6,mm
